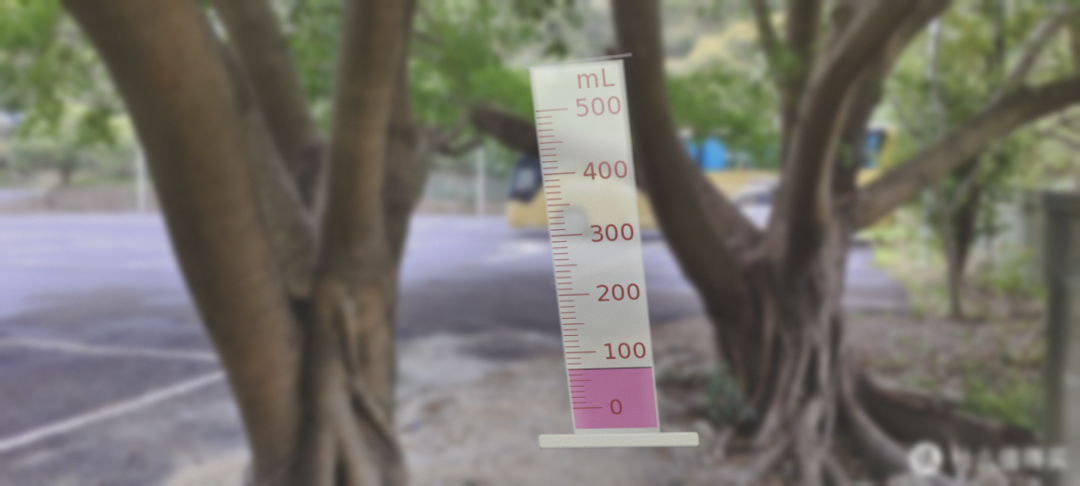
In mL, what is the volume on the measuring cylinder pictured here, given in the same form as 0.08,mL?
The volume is 70,mL
